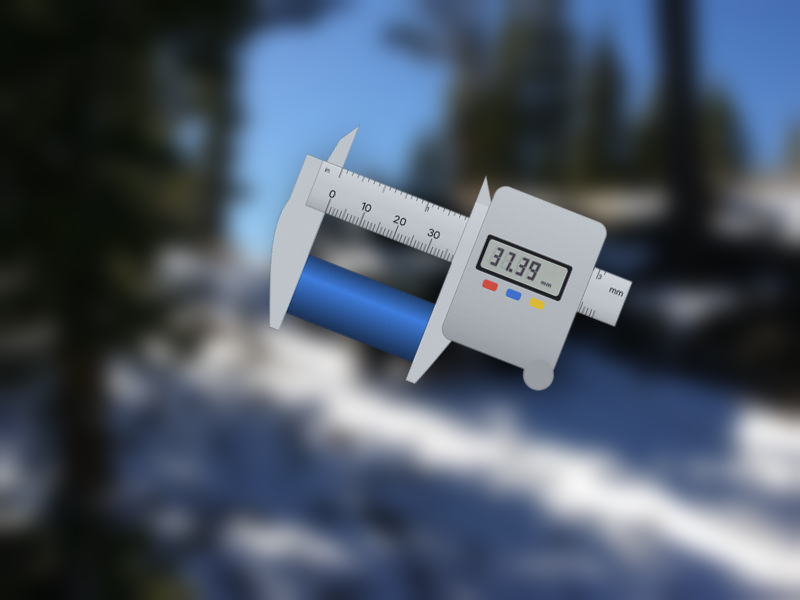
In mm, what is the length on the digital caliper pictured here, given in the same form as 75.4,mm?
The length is 37.39,mm
